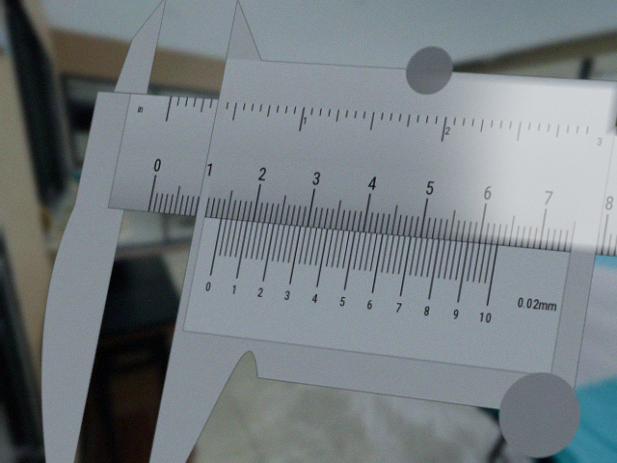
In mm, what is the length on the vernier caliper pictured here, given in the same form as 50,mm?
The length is 14.0,mm
